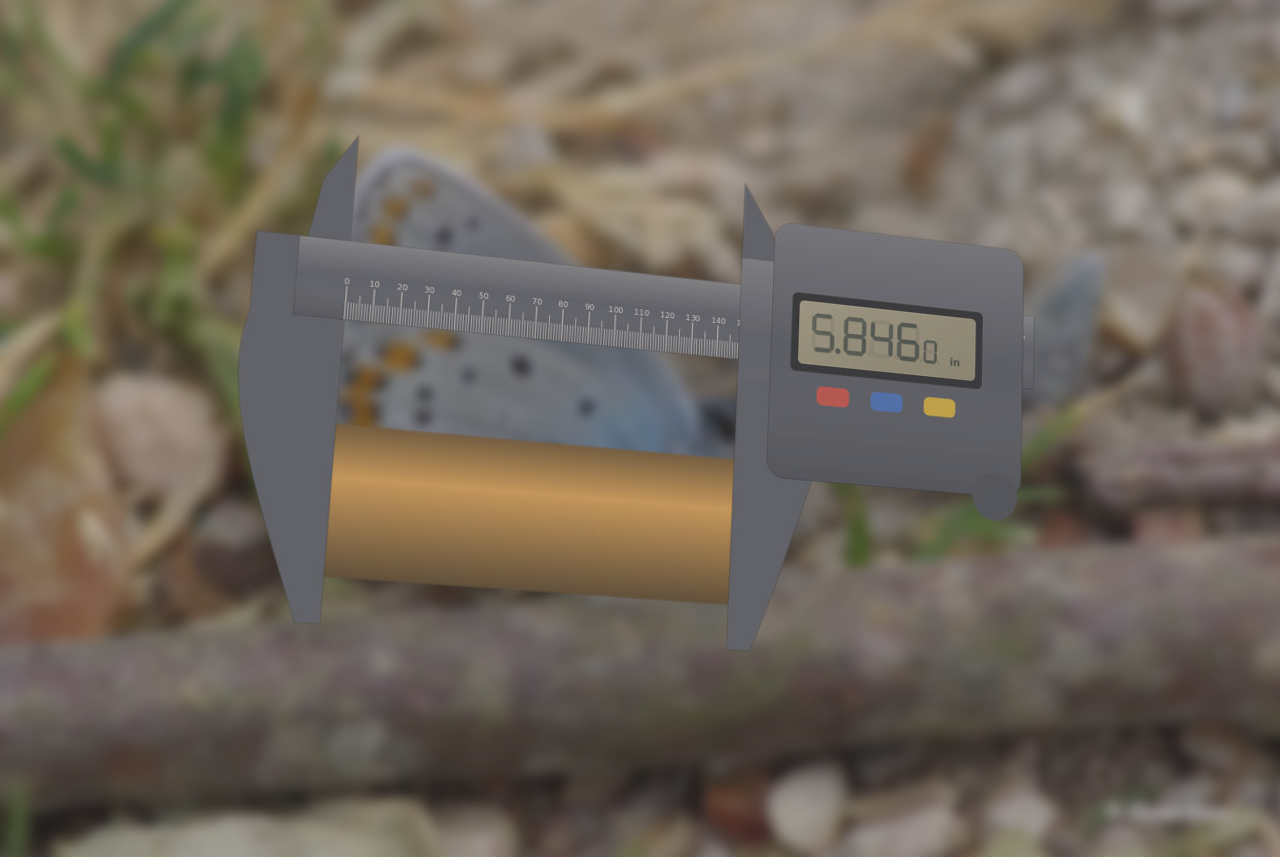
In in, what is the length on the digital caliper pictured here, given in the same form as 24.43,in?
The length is 5.8460,in
